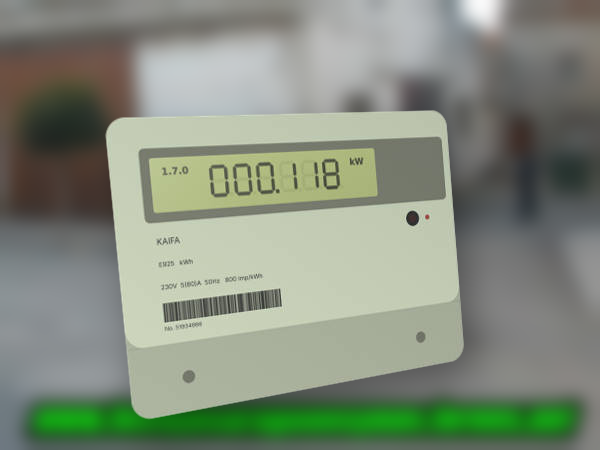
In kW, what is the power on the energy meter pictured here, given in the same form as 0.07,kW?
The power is 0.118,kW
